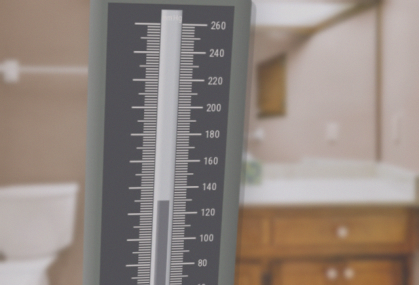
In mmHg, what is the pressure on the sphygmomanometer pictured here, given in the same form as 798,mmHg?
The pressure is 130,mmHg
